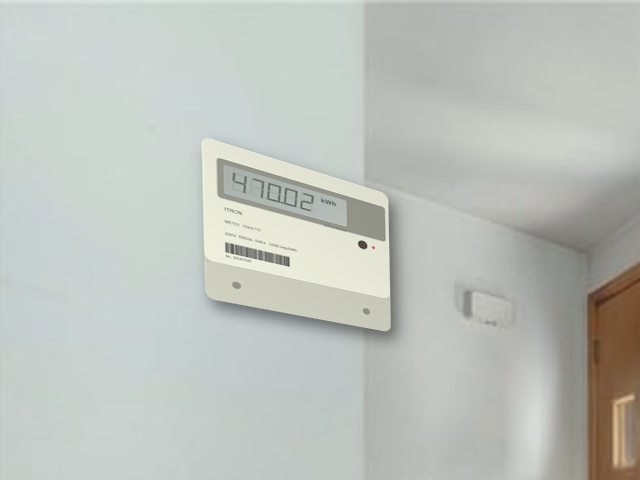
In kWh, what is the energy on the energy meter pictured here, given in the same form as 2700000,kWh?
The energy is 470.02,kWh
